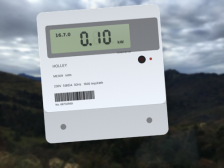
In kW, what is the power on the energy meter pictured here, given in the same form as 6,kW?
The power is 0.10,kW
